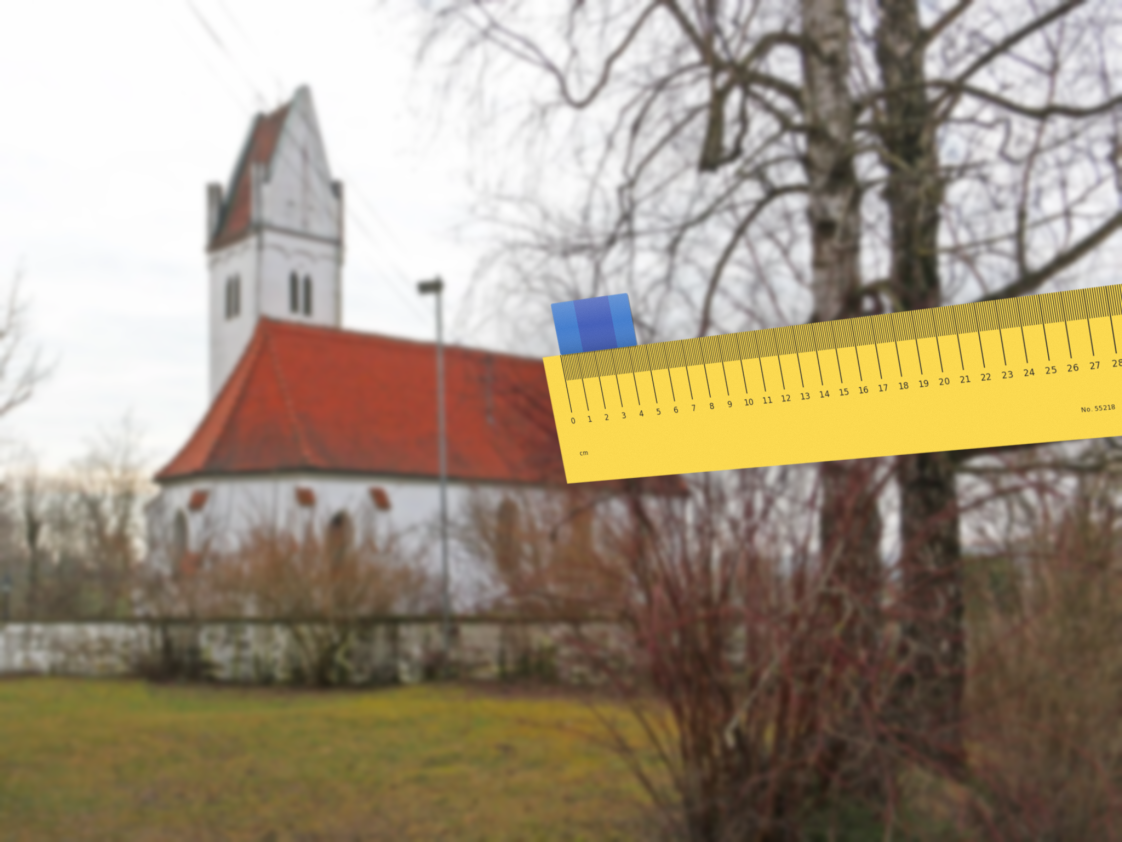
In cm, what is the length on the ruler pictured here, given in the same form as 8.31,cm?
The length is 4.5,cm
